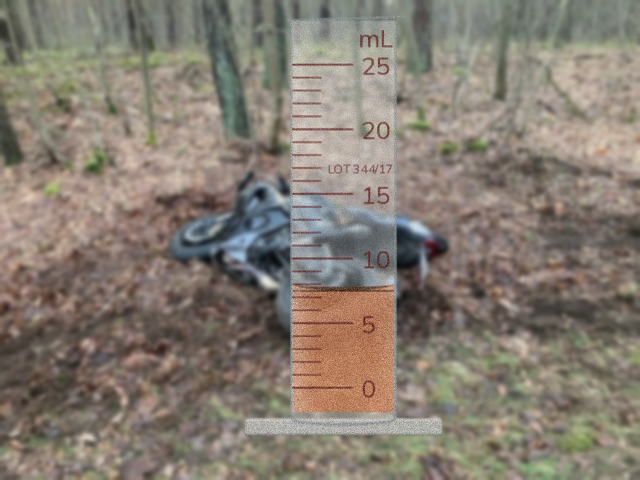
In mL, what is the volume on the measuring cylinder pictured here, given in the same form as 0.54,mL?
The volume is 7.5,mL
